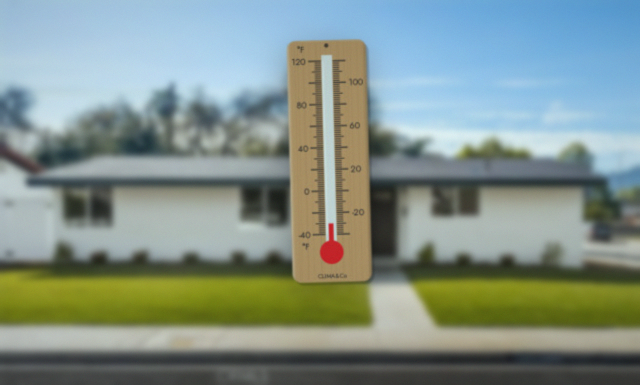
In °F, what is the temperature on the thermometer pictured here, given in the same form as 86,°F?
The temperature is -30,°F
